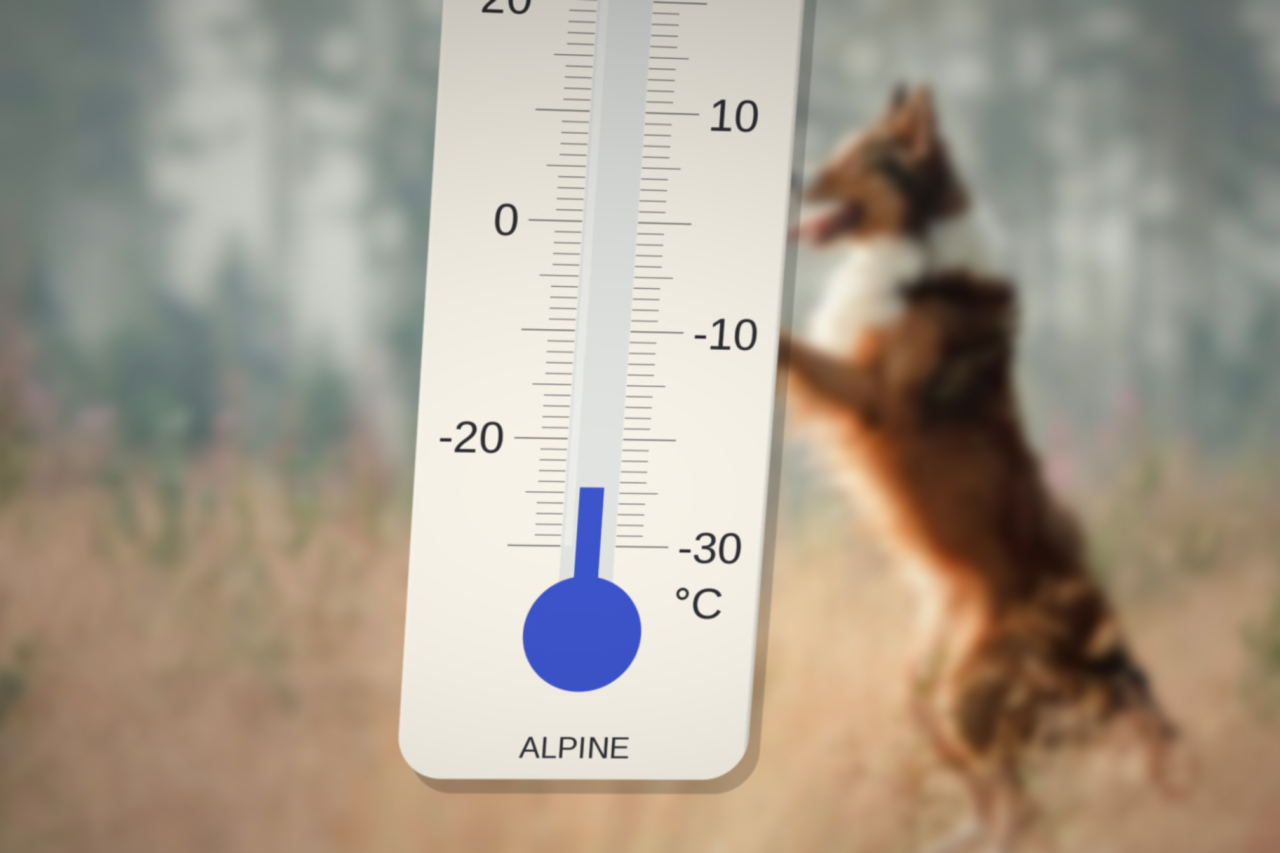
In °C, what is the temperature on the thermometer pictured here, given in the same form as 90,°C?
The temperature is -24.5,°C
